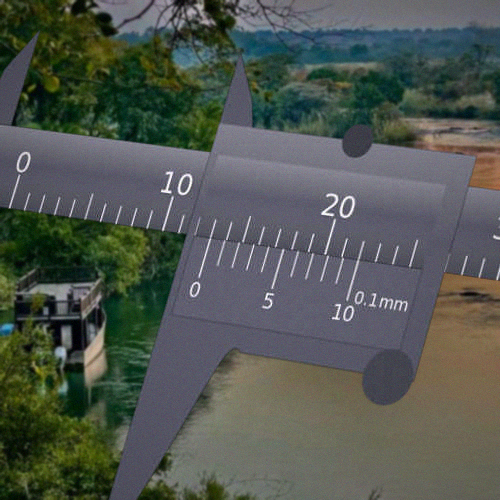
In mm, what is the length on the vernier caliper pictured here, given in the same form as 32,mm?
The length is 13.0,mm
